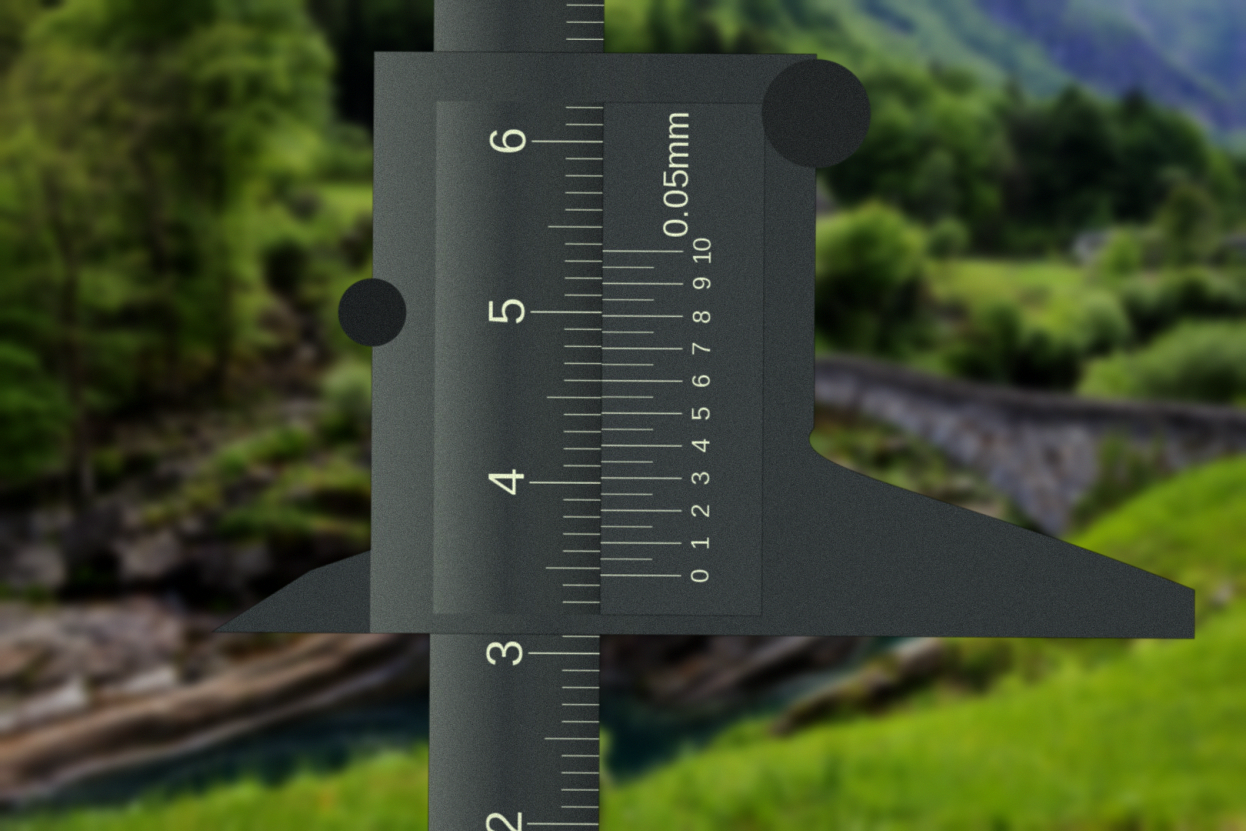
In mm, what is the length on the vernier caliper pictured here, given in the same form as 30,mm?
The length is 34.6,mm
